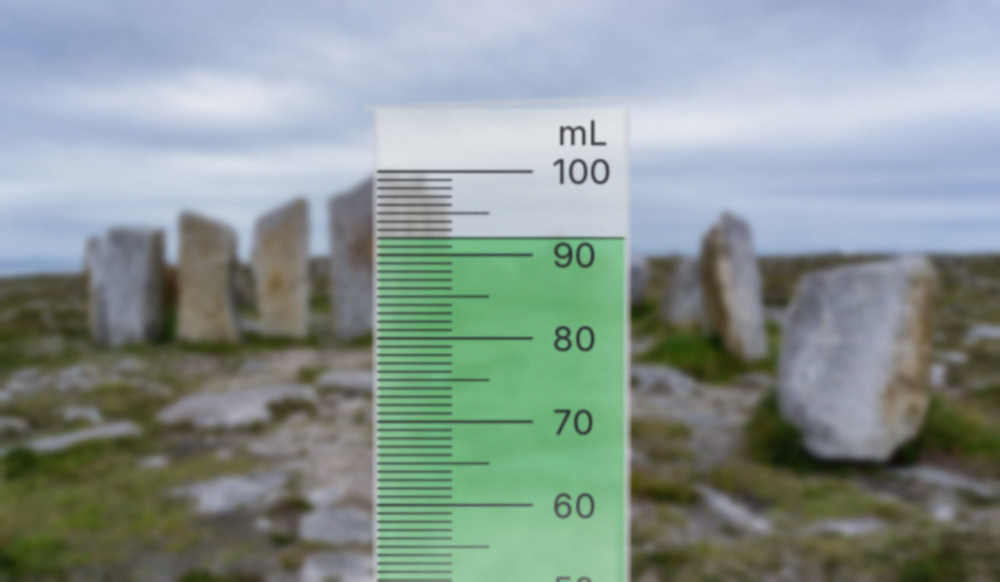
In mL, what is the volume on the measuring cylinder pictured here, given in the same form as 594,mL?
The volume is 92,mL
